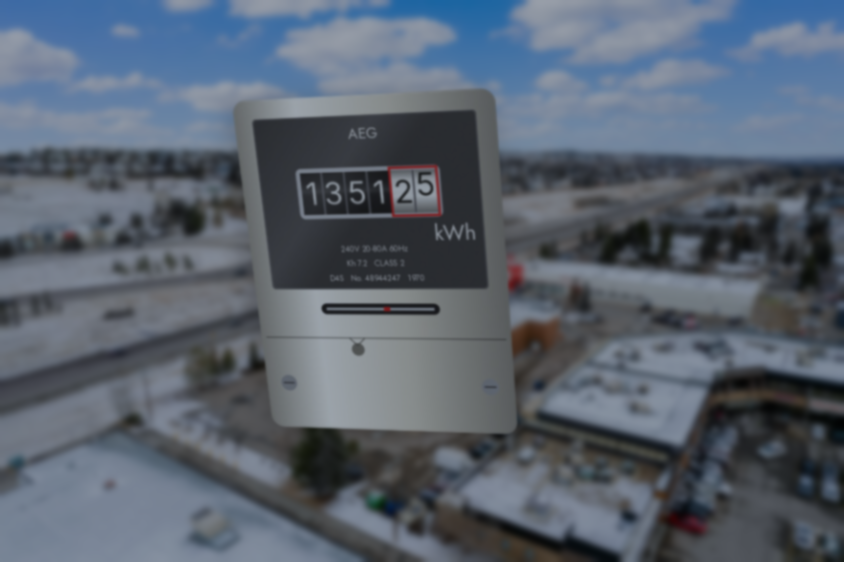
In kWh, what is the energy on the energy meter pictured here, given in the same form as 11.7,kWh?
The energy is 1351.25,kWh
